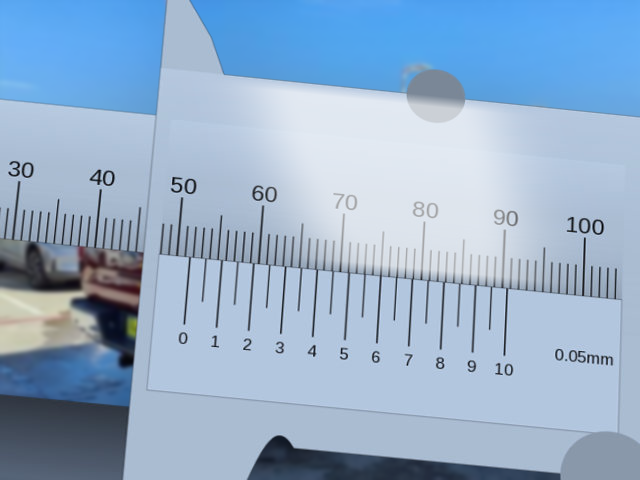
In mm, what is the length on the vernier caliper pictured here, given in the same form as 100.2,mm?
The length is 51.6,mm
